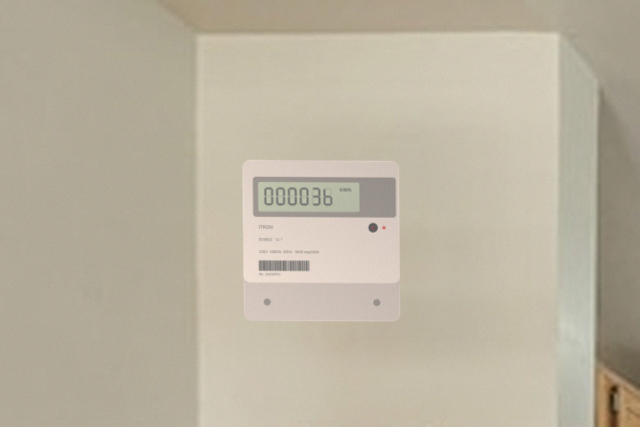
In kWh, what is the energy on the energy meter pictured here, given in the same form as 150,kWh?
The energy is 36,kWh
